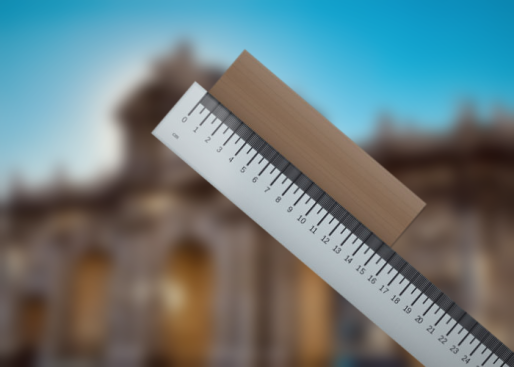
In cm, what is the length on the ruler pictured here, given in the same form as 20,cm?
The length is 15.5,cm
